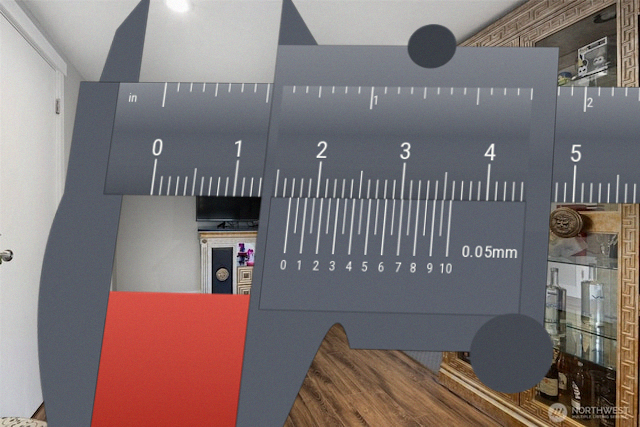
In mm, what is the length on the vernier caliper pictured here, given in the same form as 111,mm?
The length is 16.8,mm
